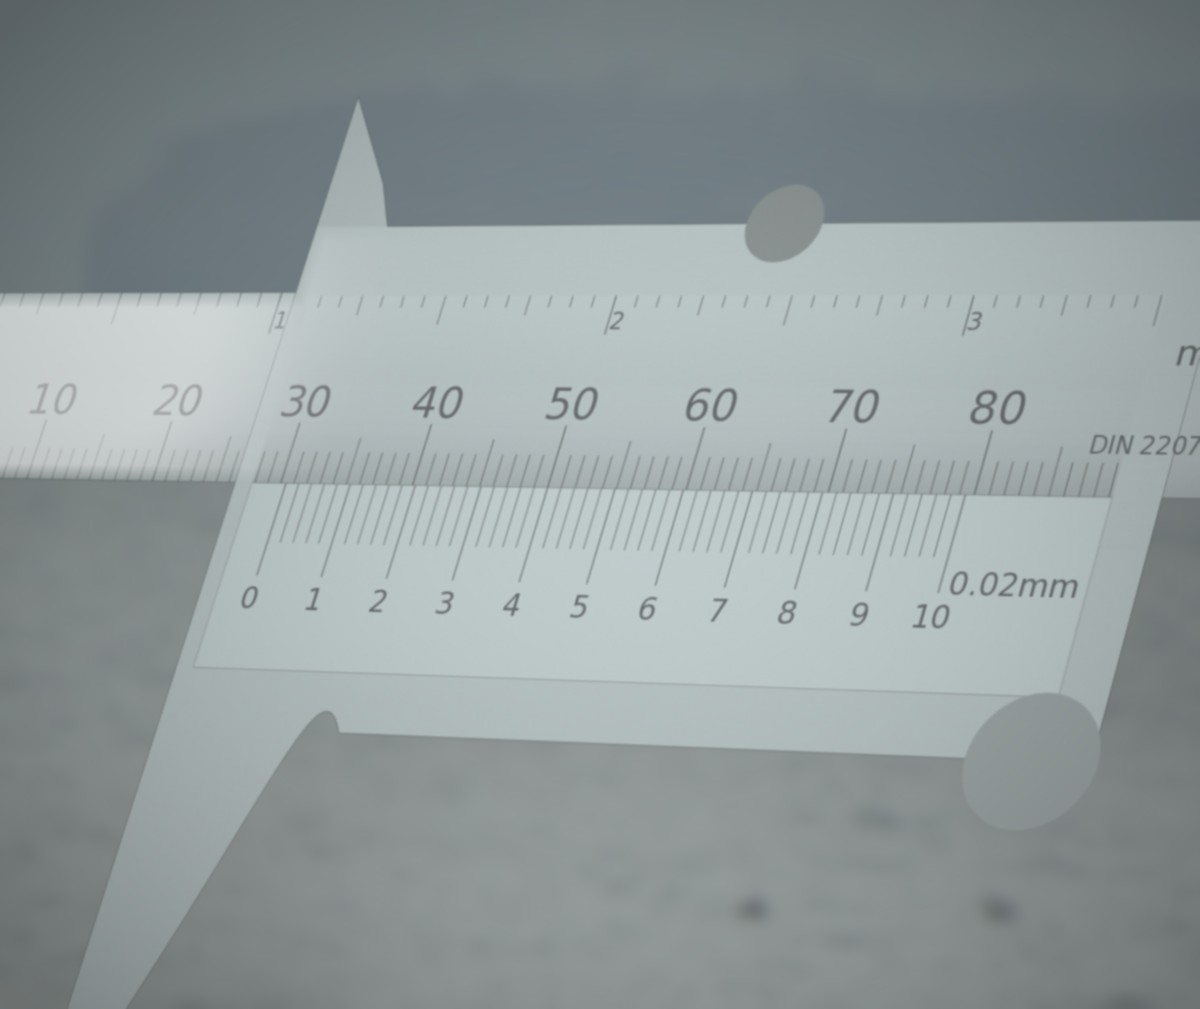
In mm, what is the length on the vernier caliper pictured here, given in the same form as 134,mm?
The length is 30.4,mm
